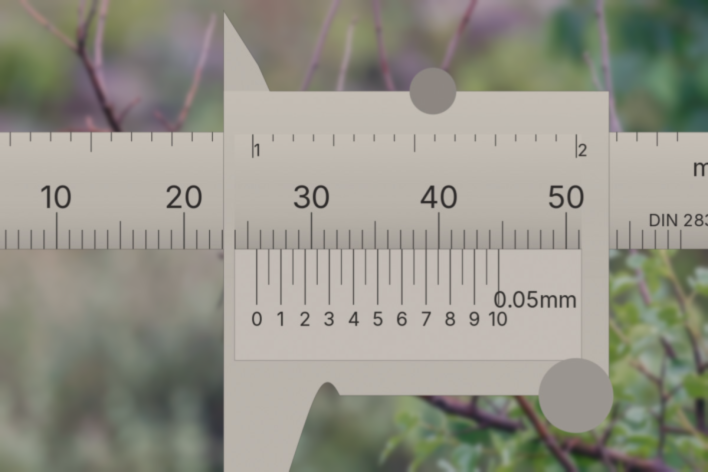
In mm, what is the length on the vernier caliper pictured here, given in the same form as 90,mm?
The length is 25.7,mm
